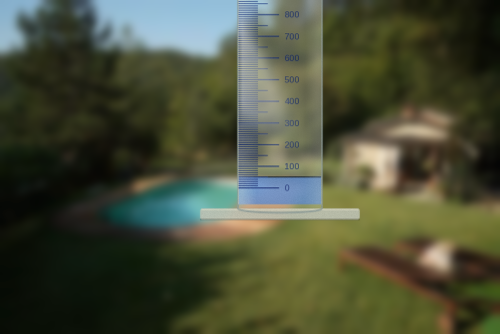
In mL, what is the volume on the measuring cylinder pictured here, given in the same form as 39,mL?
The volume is 50,mL
